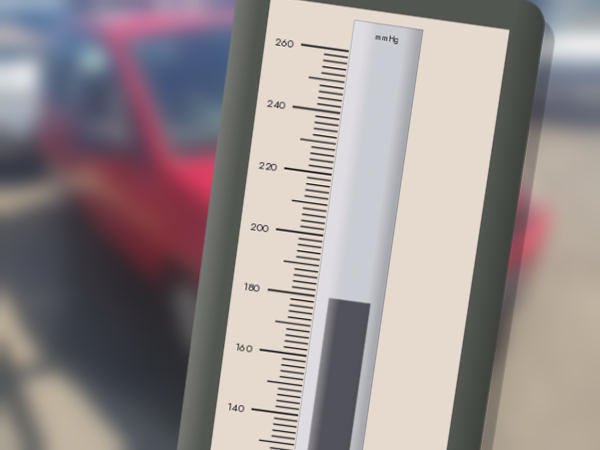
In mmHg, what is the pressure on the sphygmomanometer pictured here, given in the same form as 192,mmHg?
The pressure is 180,mmHg
